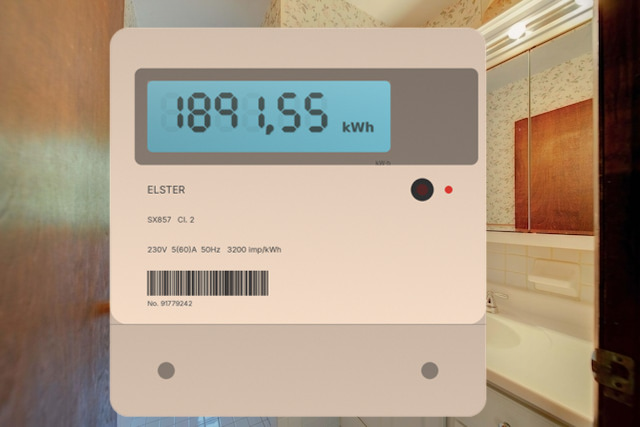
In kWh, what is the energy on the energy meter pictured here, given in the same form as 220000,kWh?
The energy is 1891.55,kWh
